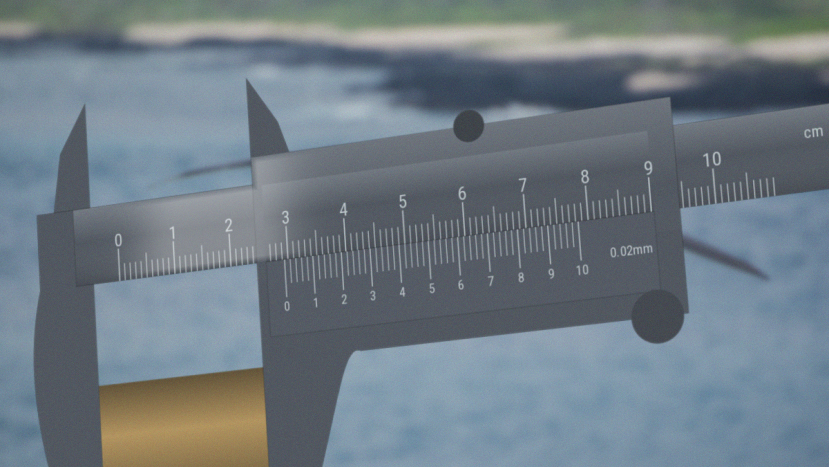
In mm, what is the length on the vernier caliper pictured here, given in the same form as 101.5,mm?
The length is 29.4,mm
